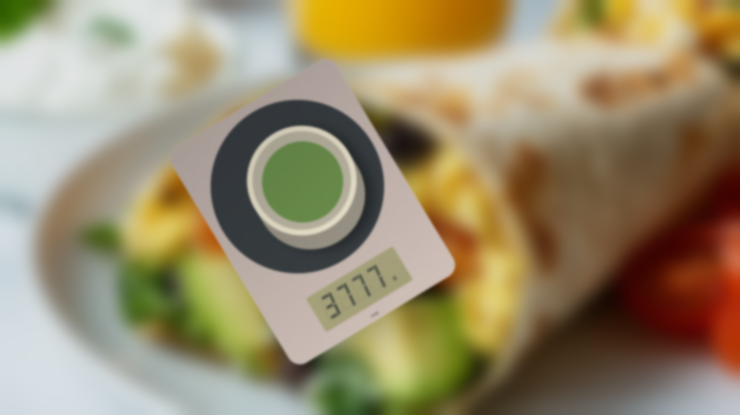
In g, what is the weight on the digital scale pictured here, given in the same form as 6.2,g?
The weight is 3777,g
